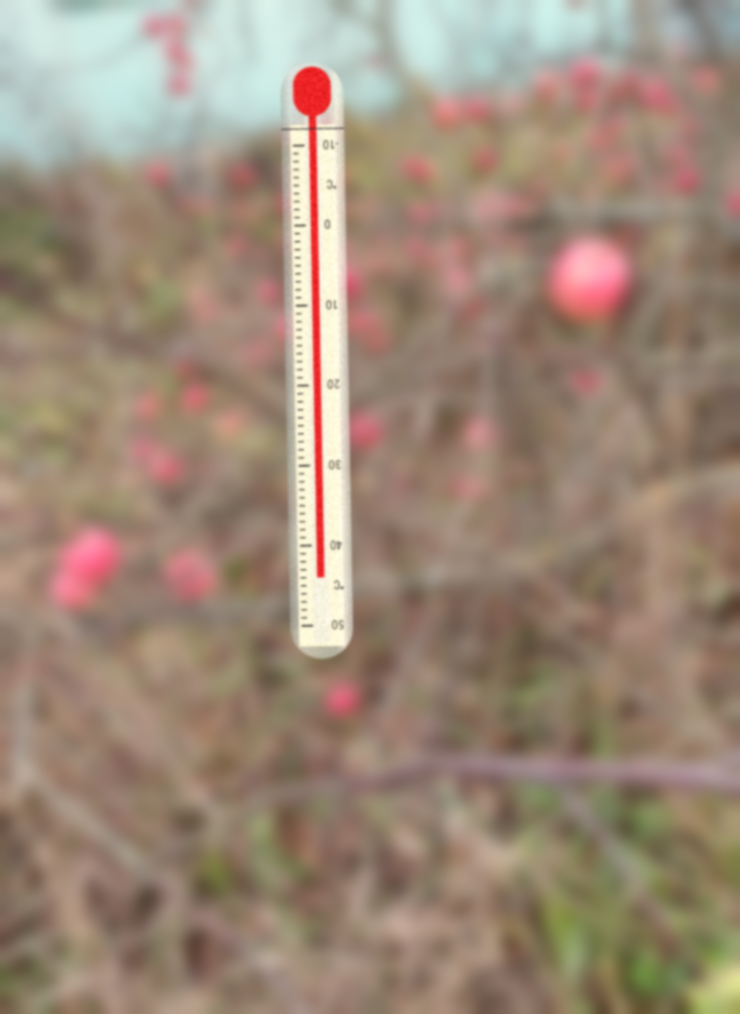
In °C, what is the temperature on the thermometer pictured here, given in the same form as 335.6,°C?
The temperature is 44,°C
